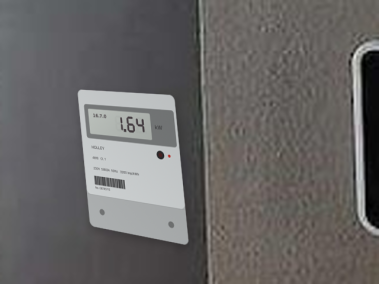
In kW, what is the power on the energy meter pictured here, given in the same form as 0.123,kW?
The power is 1.64,kW
